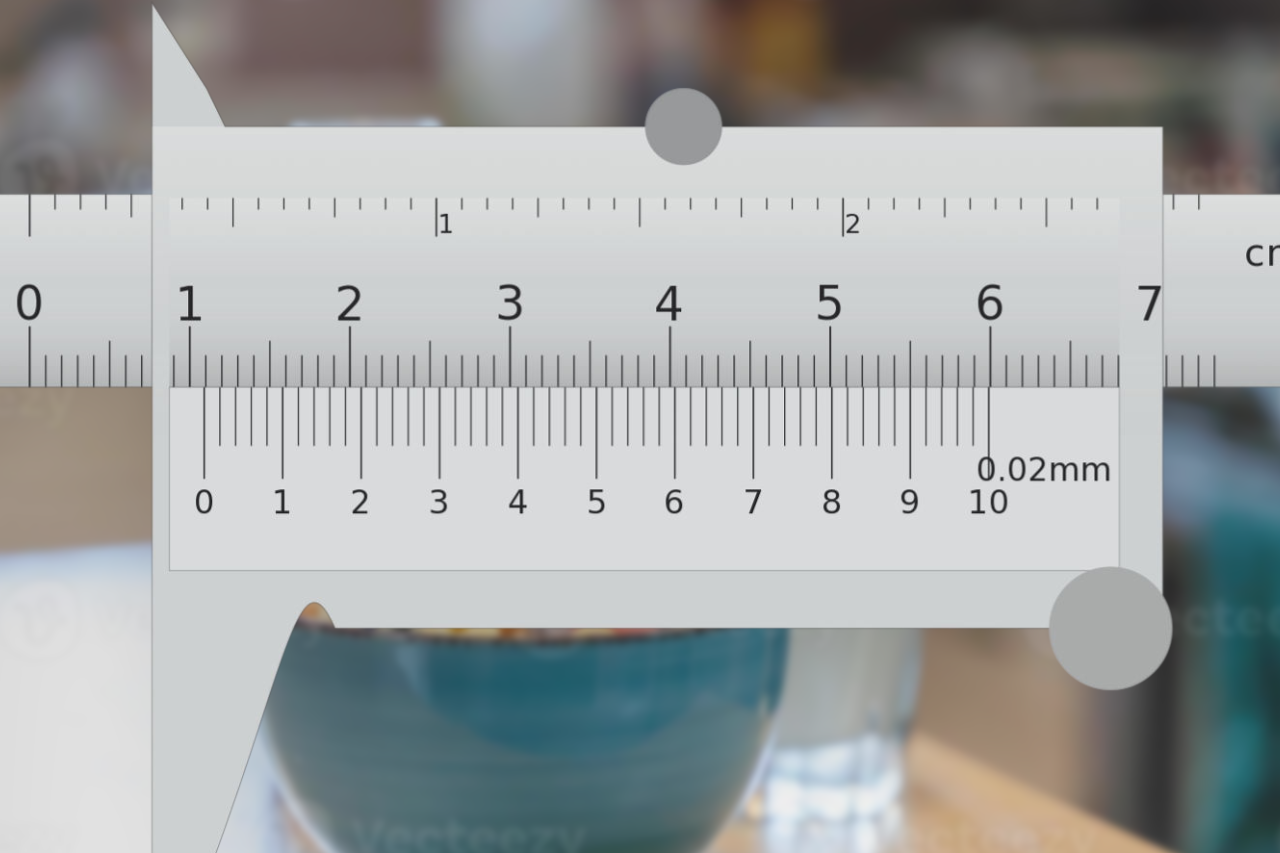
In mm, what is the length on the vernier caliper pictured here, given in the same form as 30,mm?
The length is 10.9,mm
